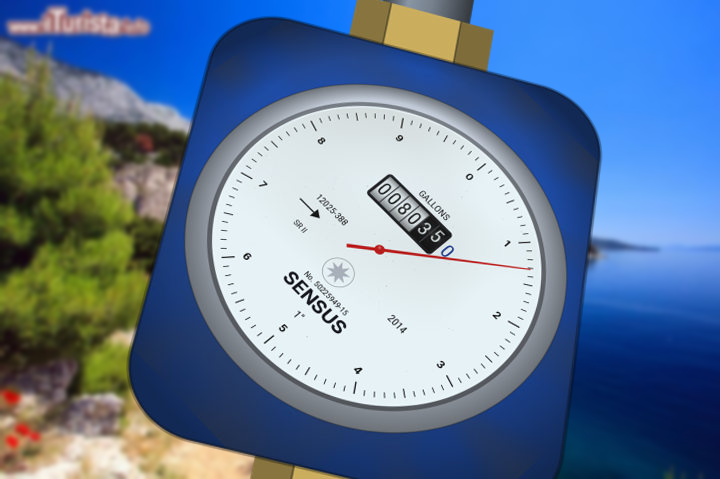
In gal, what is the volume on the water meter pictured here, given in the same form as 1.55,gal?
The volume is 80351.3,gal
